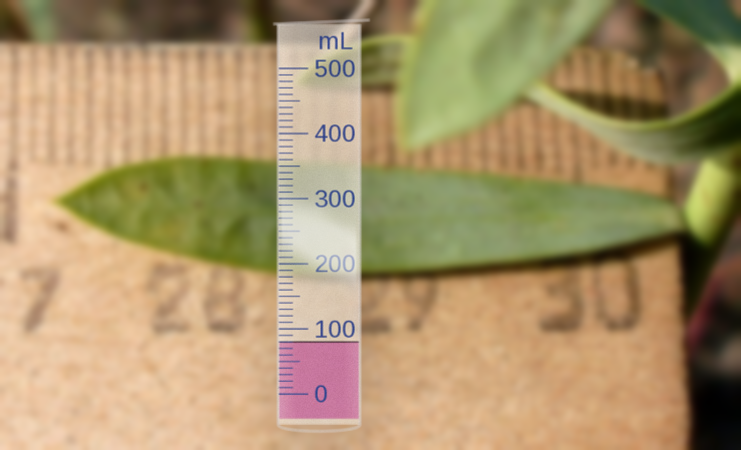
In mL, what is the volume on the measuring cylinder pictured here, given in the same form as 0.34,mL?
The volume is 80,mL
